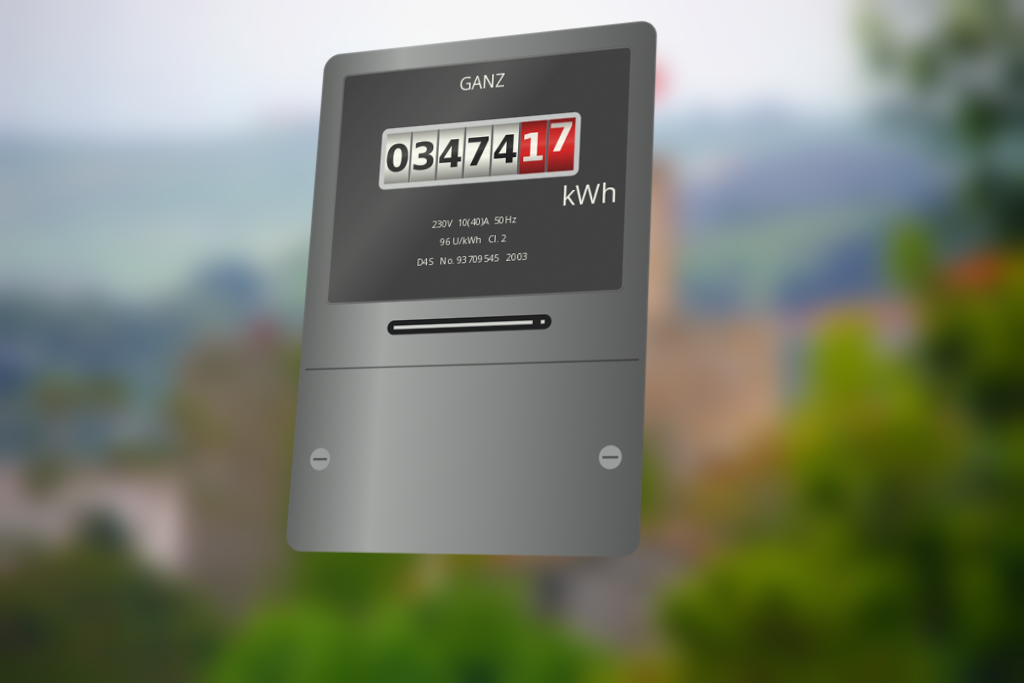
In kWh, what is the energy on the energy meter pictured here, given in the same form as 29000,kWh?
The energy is 3474.17,kWh
